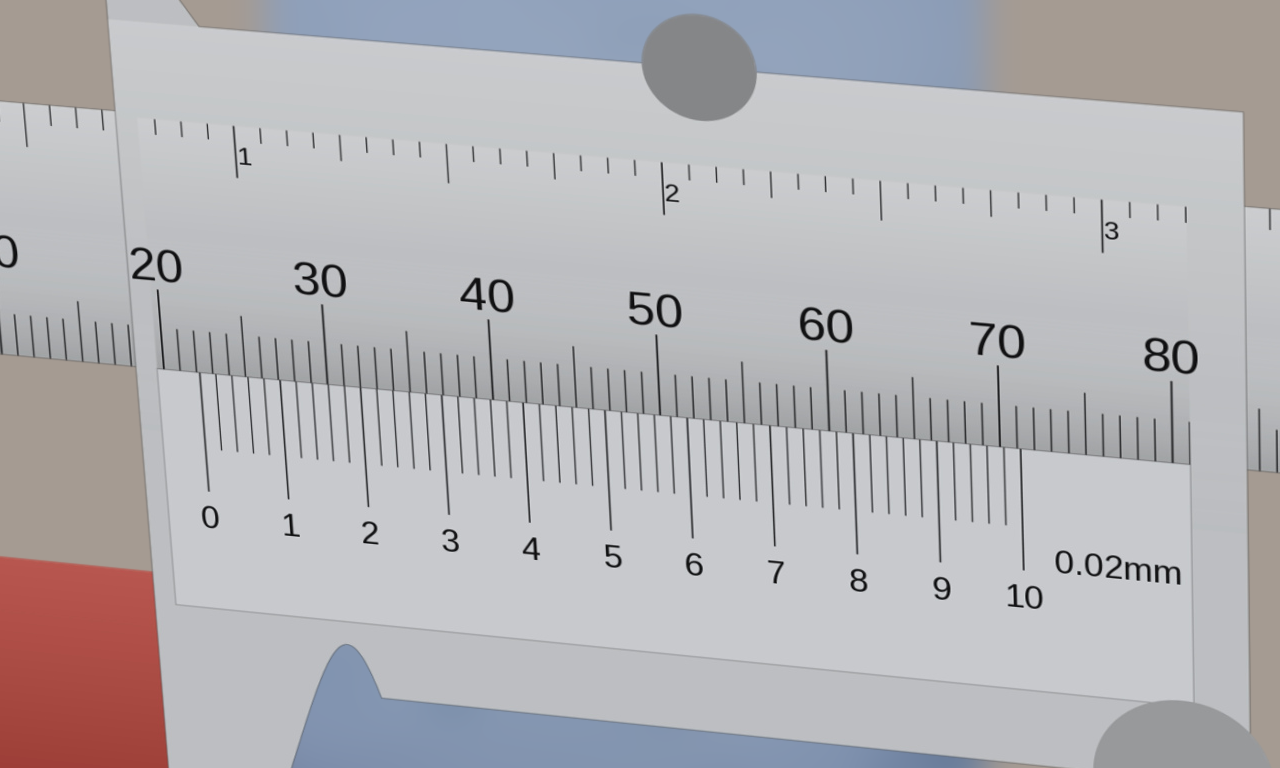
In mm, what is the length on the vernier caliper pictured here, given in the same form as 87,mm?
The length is 22.2,mm
